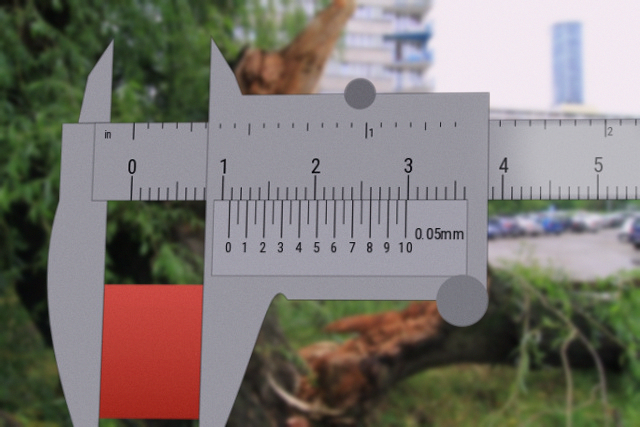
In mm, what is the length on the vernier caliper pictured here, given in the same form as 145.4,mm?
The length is 10.8,mm
